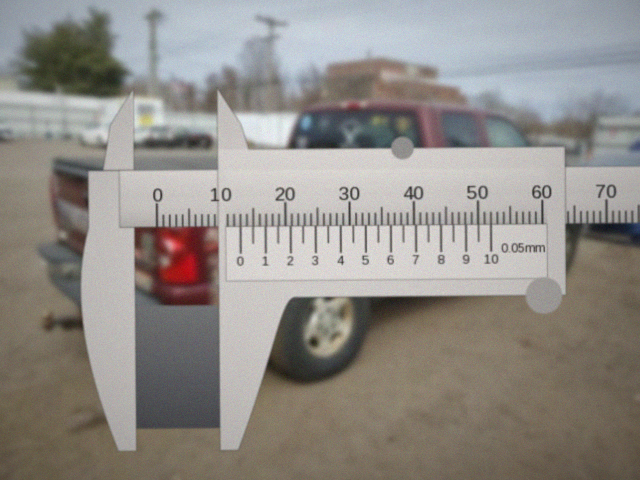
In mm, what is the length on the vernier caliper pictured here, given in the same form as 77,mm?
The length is 13.0,mm
